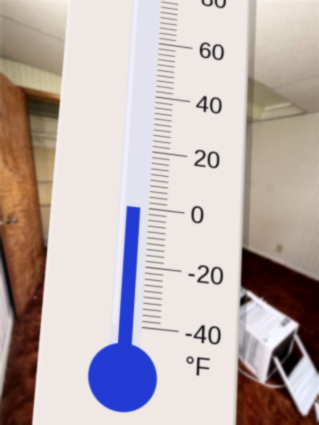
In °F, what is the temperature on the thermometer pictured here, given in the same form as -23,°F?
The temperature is 0,°F
